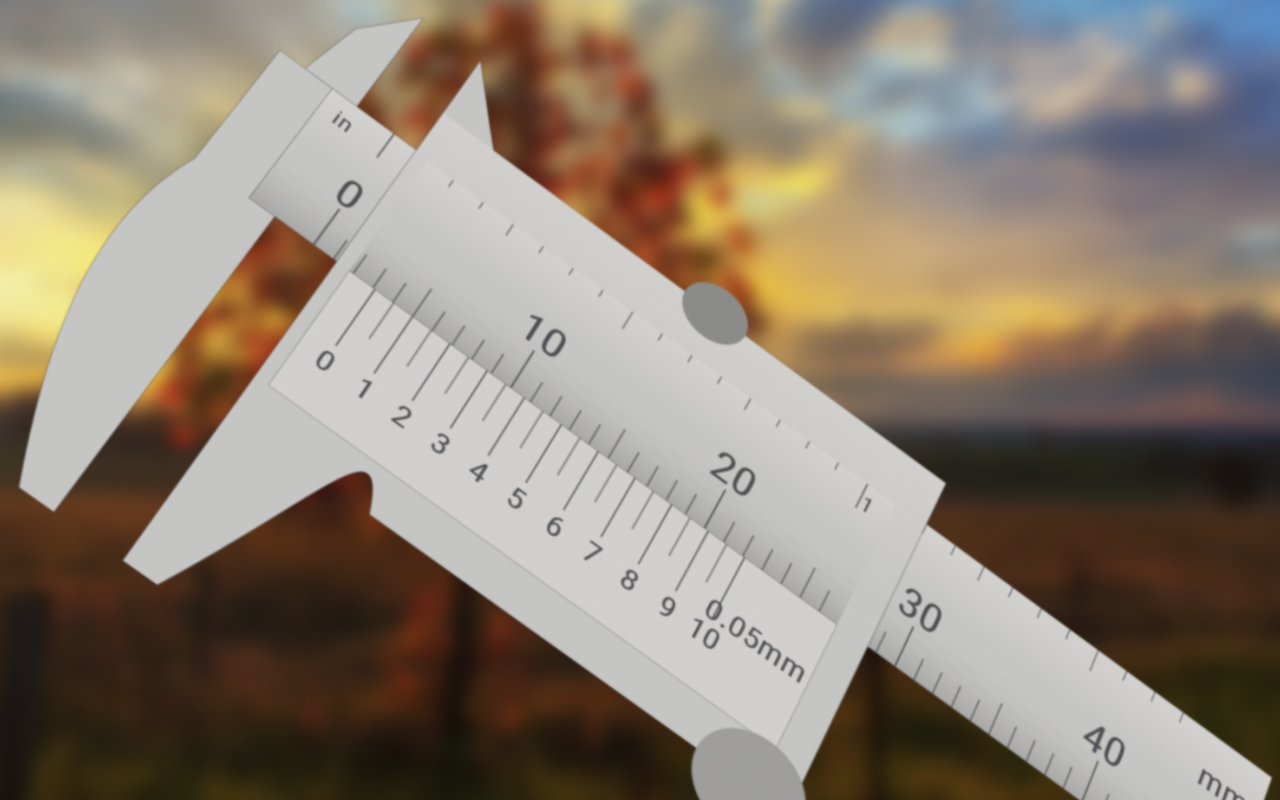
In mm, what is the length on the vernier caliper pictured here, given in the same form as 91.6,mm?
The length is 3.1,mm
